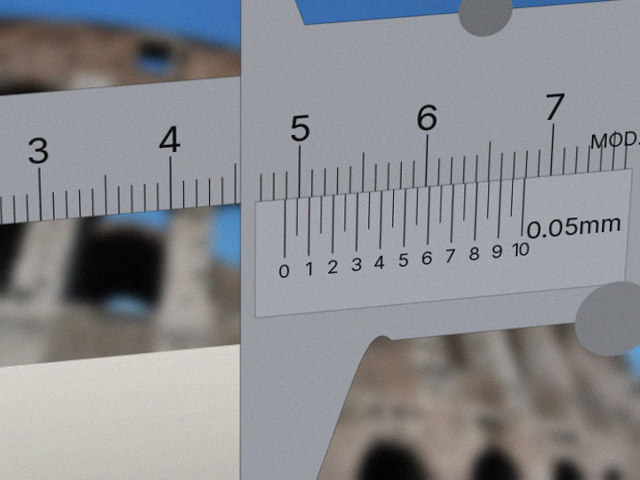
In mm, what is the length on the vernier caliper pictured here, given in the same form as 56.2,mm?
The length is 48.9,mm
